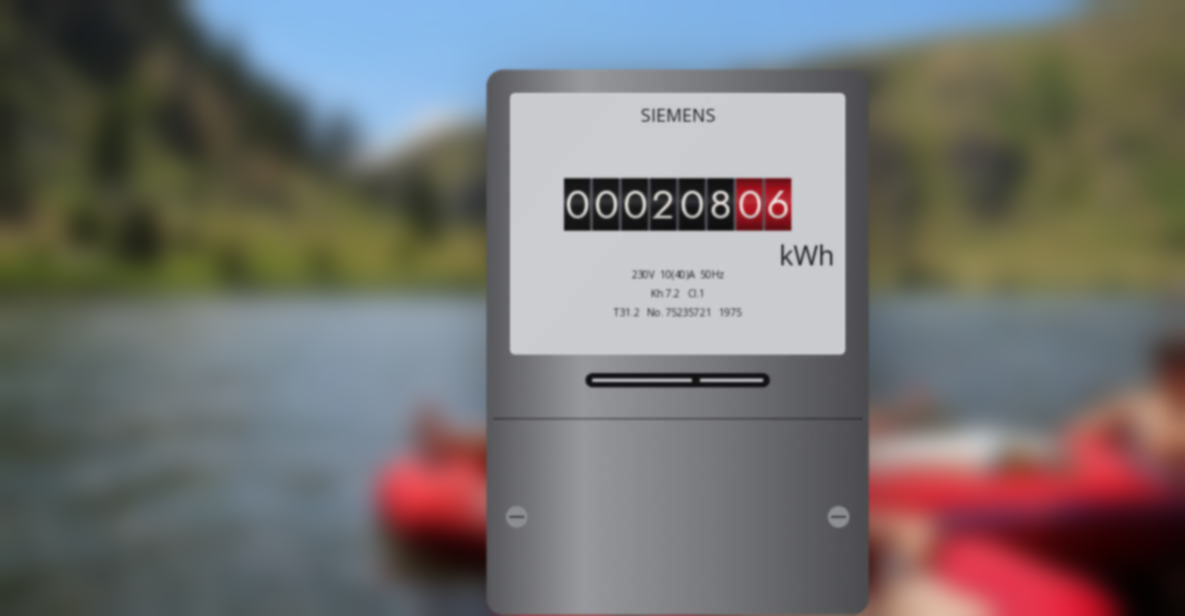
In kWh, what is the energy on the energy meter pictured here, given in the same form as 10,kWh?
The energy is 208.06,kWh
